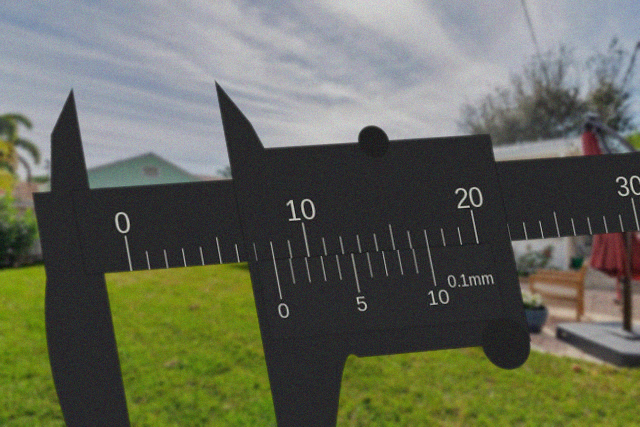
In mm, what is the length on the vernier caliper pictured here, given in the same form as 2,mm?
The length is 8.0,mm
